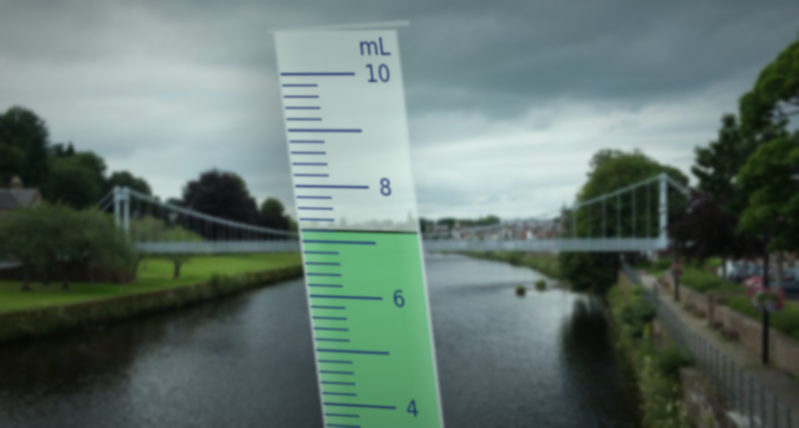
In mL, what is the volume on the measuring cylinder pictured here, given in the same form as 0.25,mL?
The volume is 7.2,mL
